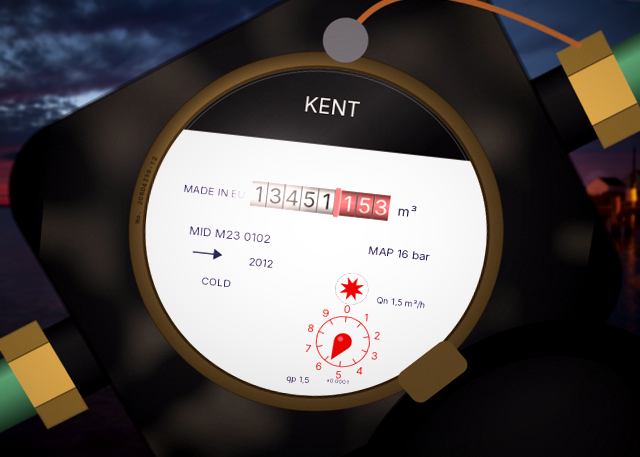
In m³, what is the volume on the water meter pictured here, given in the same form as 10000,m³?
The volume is 13451.1535,m³
